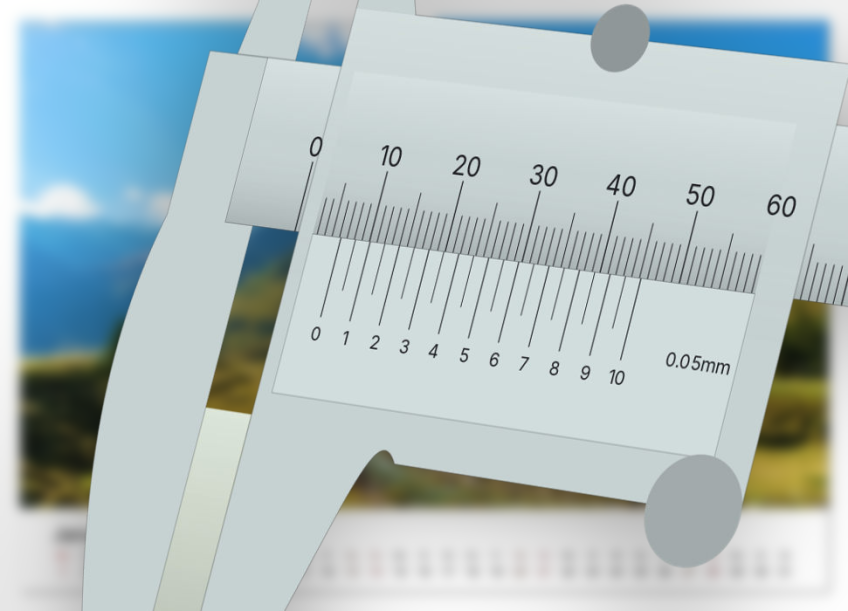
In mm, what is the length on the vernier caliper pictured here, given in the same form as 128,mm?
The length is 6.2,mm
